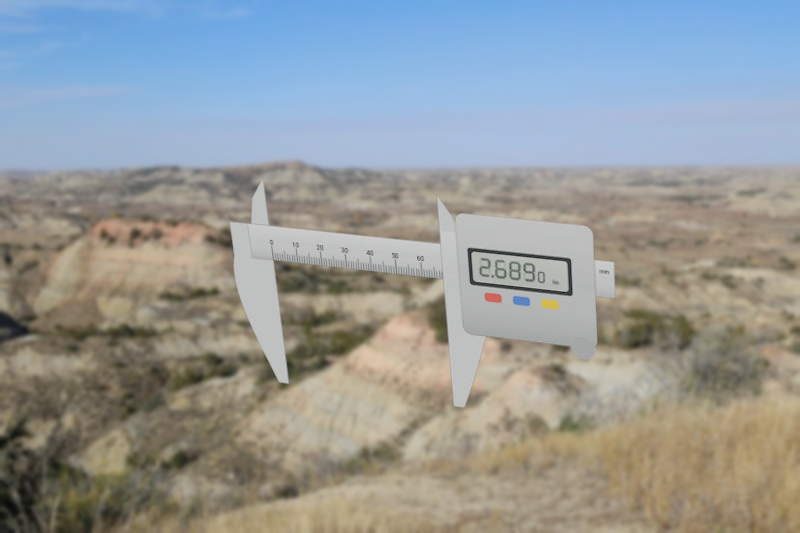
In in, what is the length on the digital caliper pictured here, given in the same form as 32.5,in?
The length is 2.6890,in
